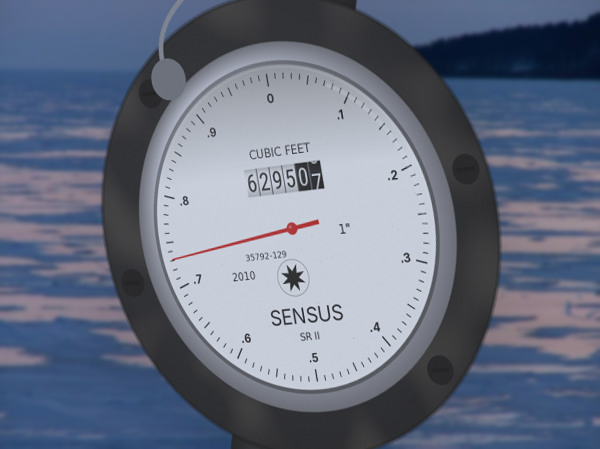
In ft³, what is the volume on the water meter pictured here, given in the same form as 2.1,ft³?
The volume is 629506.73,ft³
